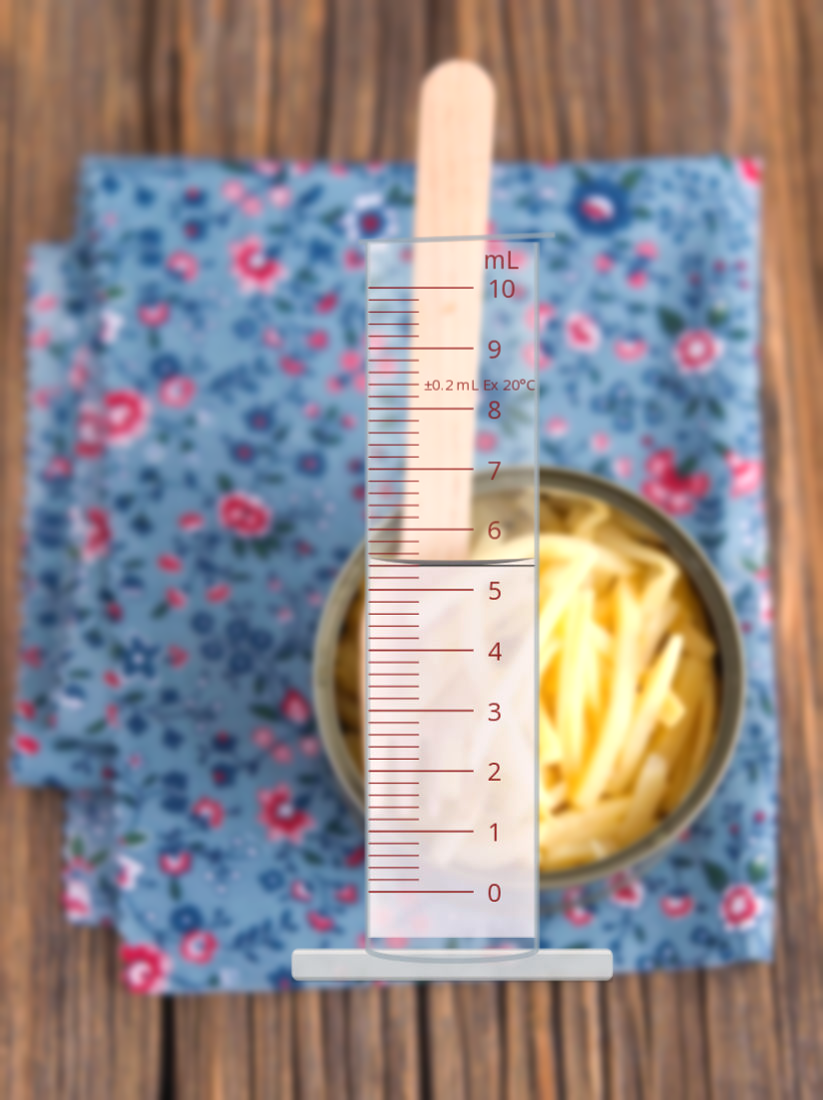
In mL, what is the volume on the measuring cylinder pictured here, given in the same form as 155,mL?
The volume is 5.4,mL
